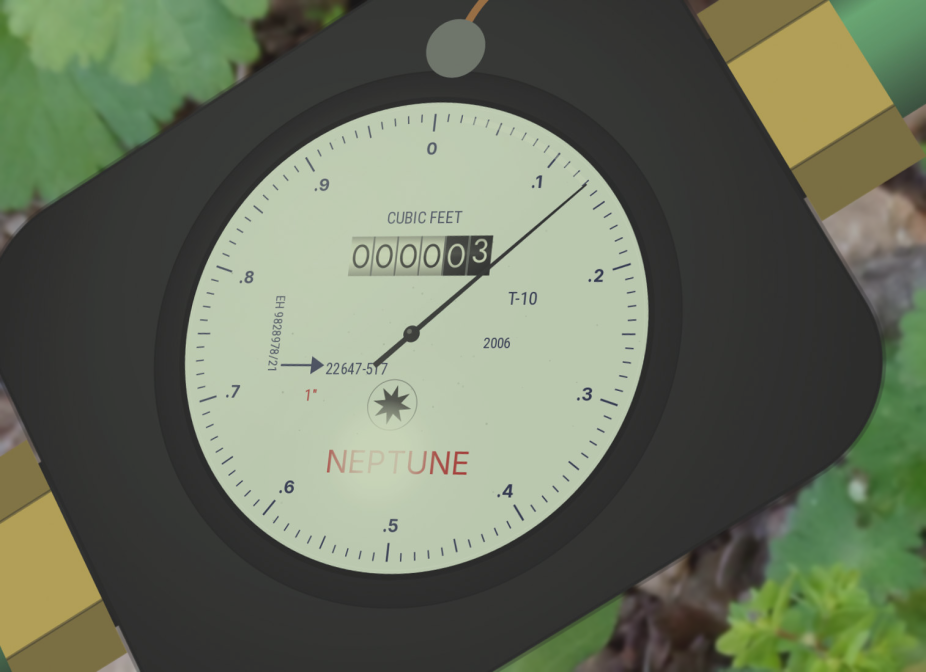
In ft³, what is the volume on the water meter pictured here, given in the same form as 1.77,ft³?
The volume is 3.13,ft³
